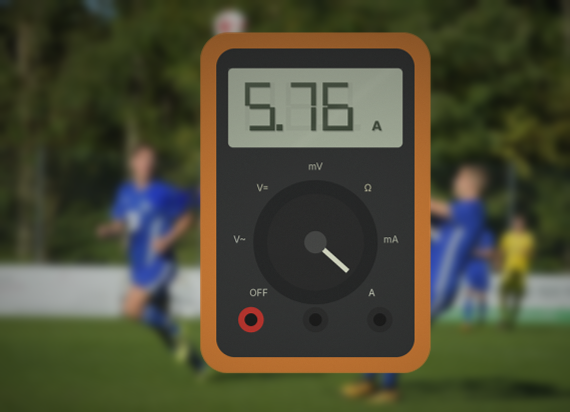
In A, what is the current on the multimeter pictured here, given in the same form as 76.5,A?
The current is 5.76,A
